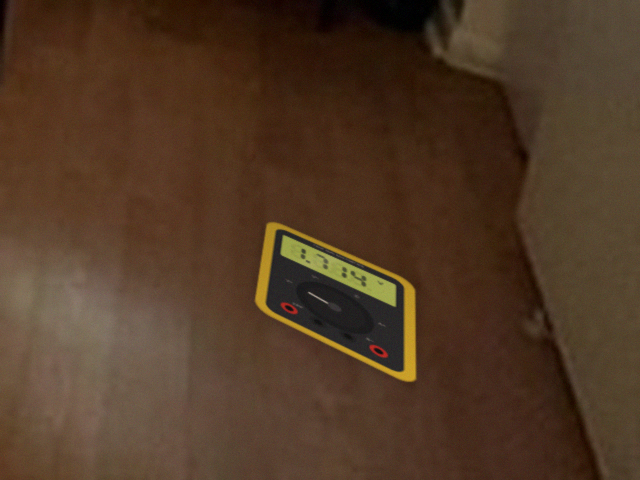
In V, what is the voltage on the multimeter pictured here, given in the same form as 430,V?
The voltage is 1.714,V
